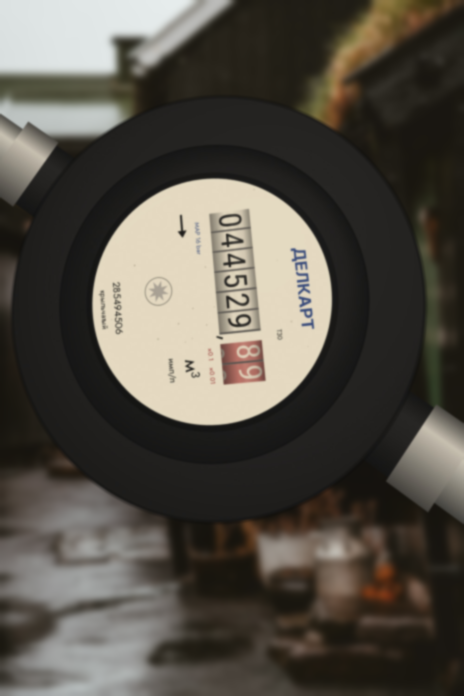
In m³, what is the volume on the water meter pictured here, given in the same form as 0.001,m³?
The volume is 44529.89,m³
